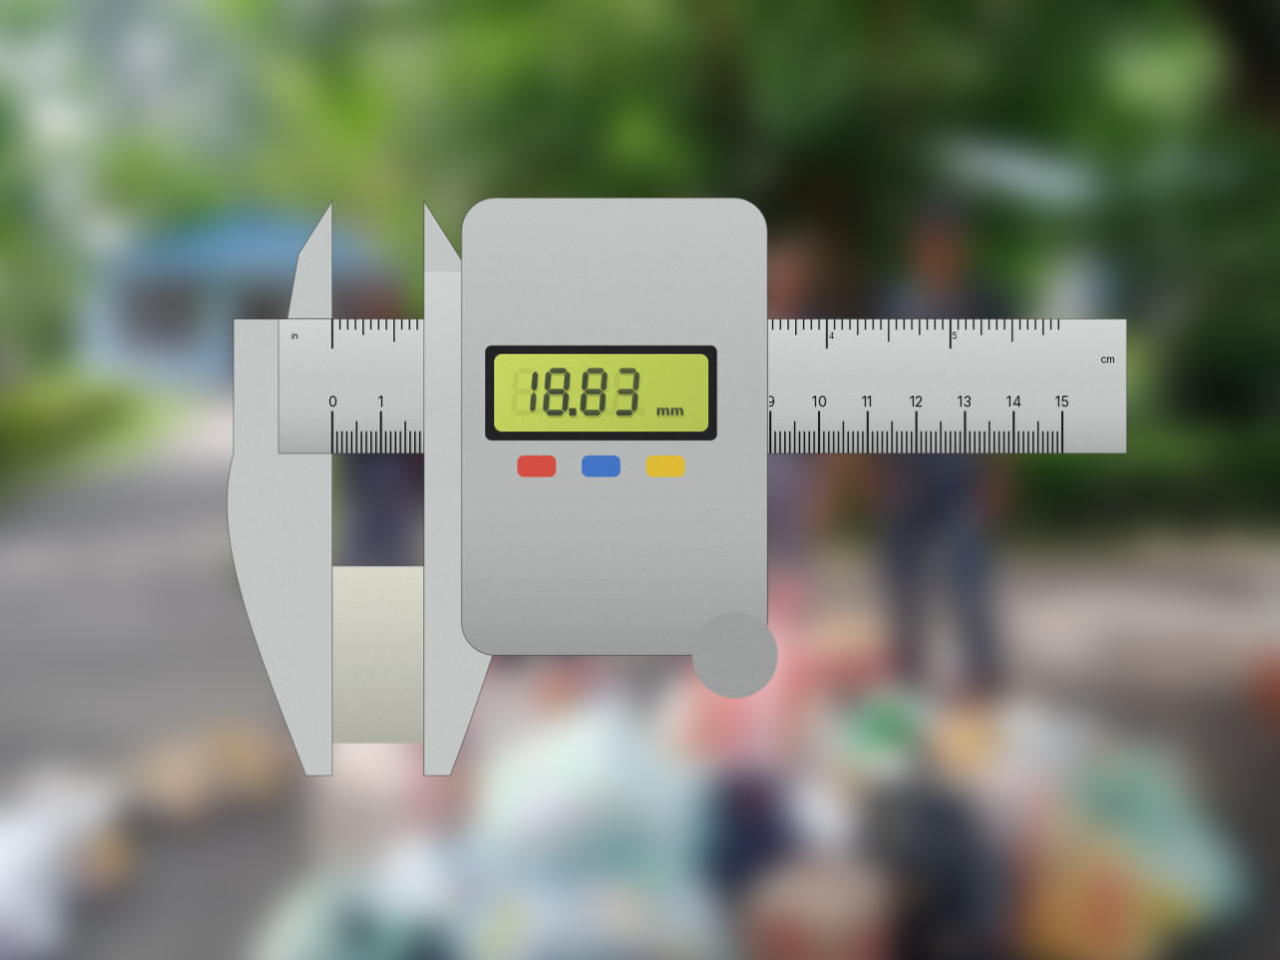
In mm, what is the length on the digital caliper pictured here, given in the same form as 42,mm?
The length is 18.83,mm
